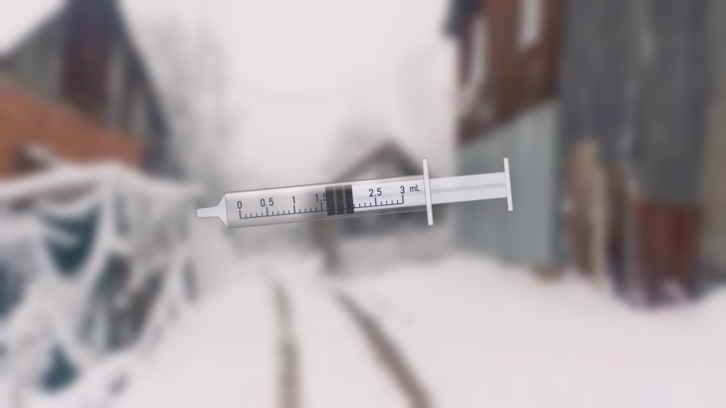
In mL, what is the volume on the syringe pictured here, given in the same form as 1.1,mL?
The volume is 1.6,mL
